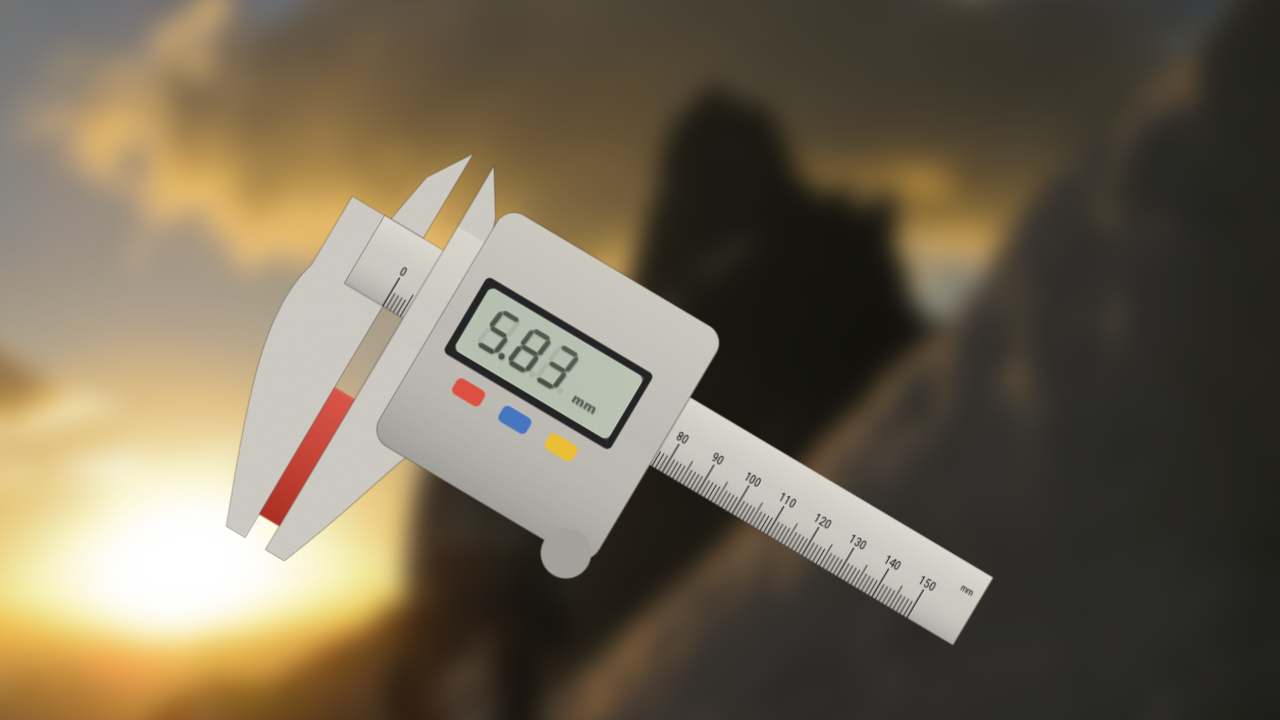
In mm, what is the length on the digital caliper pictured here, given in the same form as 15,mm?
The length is 5.83,mm
